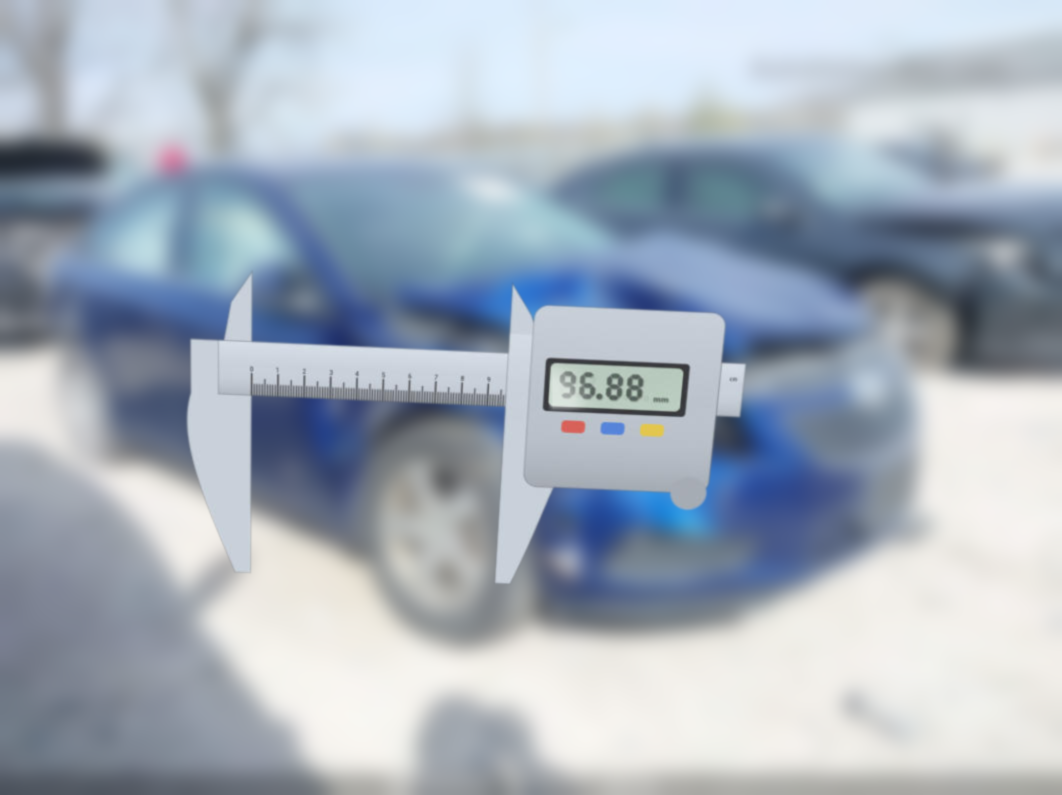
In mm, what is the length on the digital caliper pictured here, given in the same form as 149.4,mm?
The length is 96.88,mm
